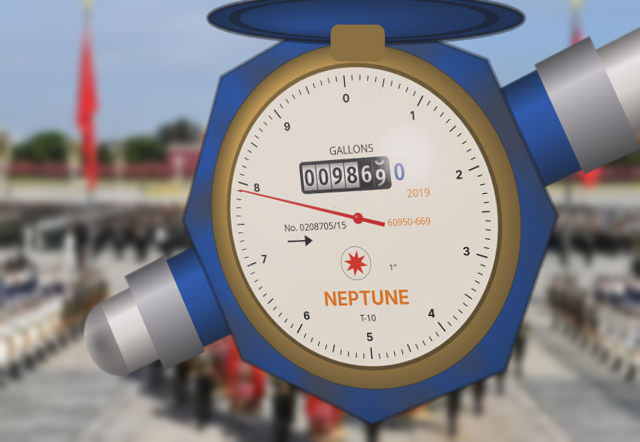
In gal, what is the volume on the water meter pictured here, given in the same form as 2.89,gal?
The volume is 98687.9,gal
